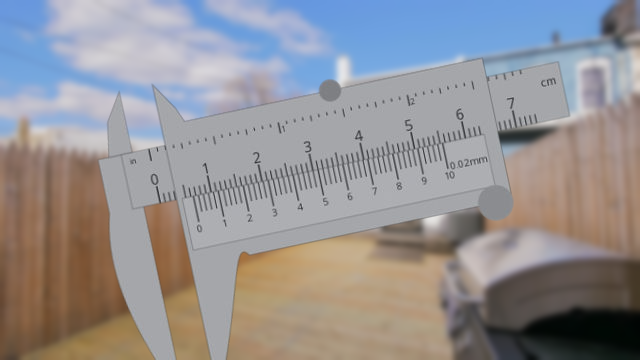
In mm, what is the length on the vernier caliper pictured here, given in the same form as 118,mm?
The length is 6.5,mm
